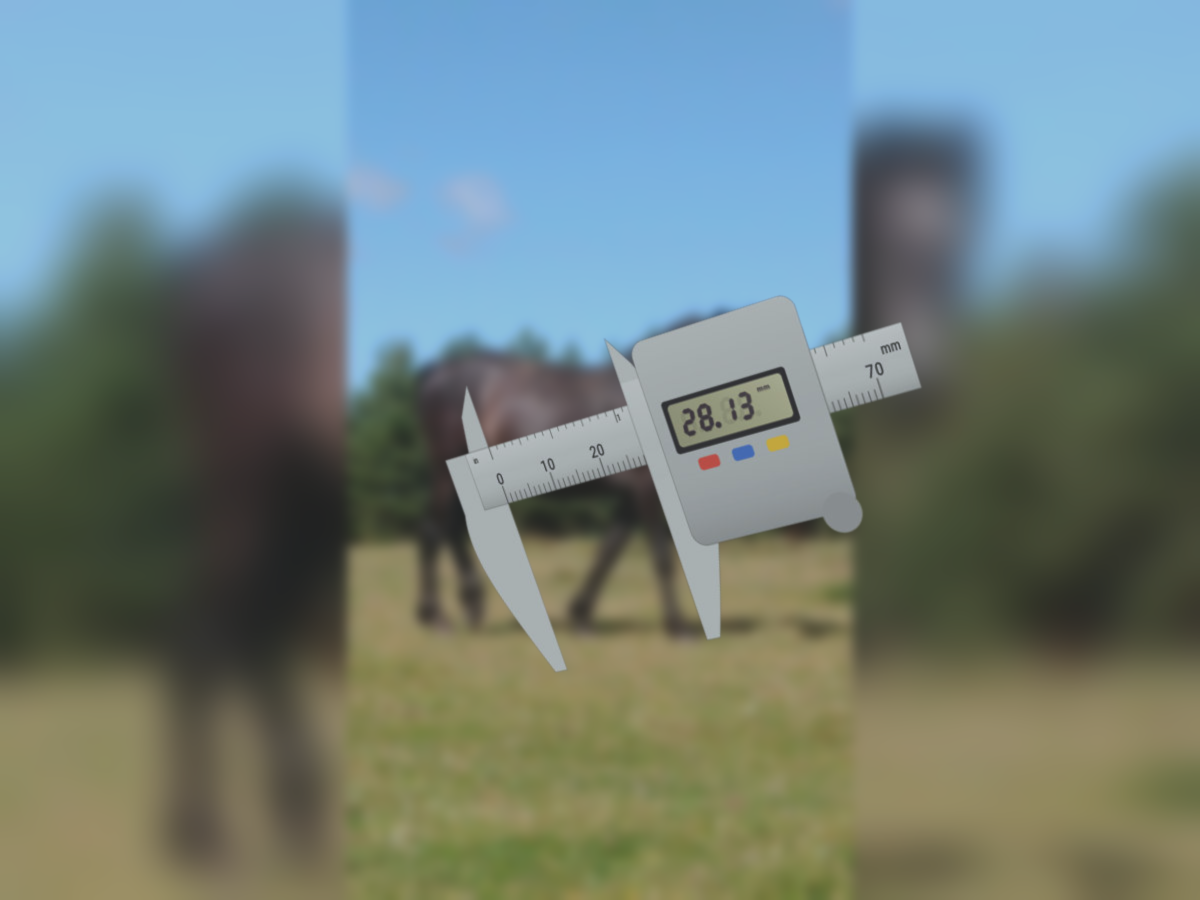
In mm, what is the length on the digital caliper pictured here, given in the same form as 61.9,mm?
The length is 28.13,mm
